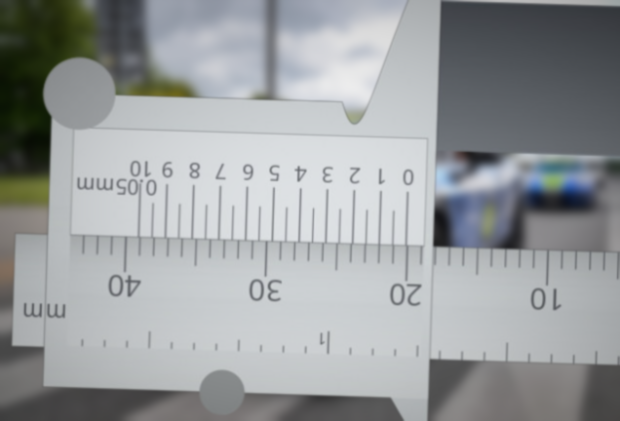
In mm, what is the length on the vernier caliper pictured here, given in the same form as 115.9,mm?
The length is 20.1,mm
